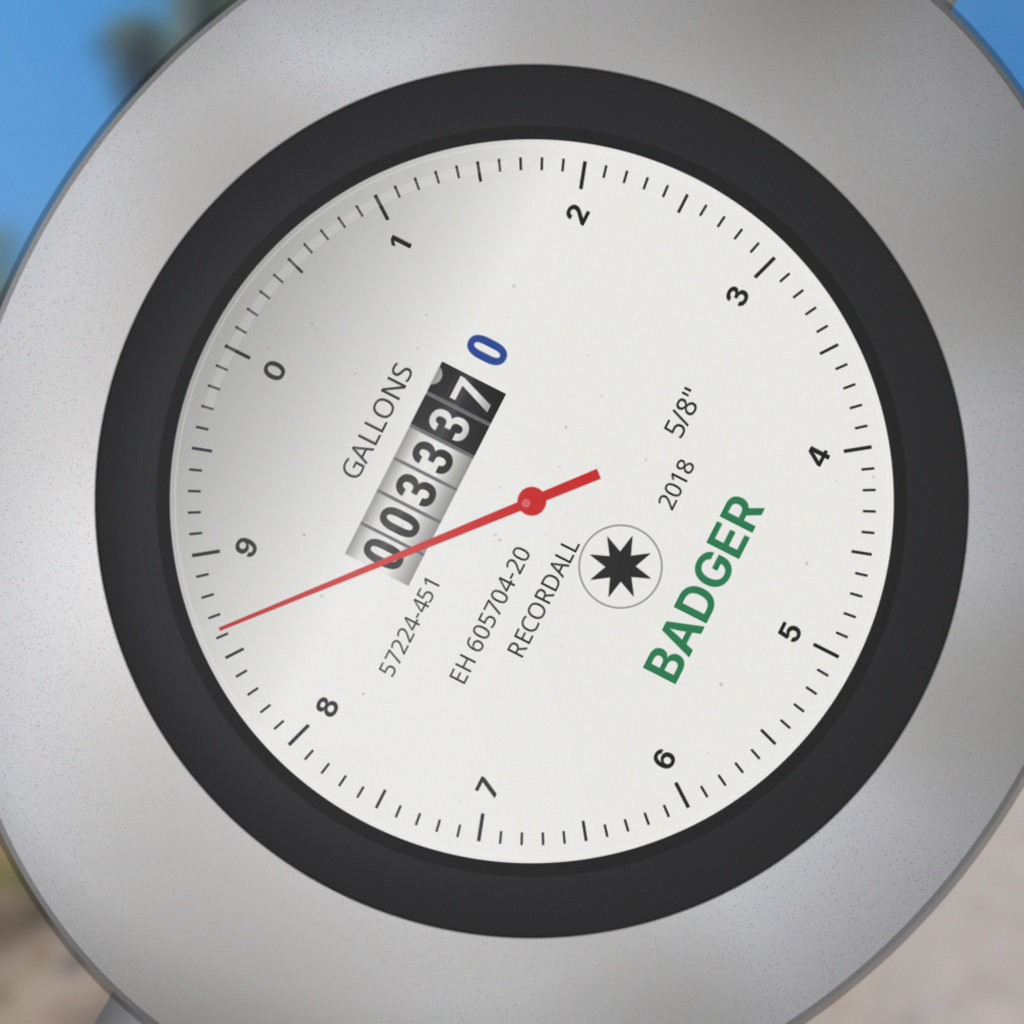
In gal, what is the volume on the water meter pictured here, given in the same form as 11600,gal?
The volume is 33368.6,gal
